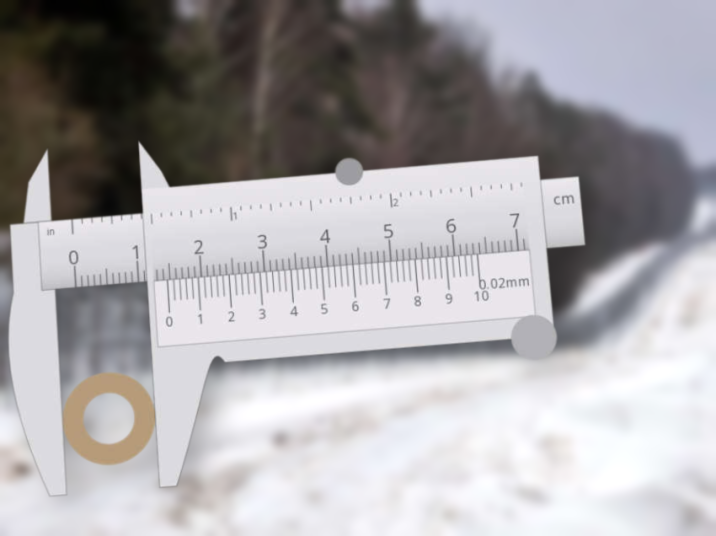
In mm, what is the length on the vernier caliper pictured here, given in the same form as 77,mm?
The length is 14.6,mm
